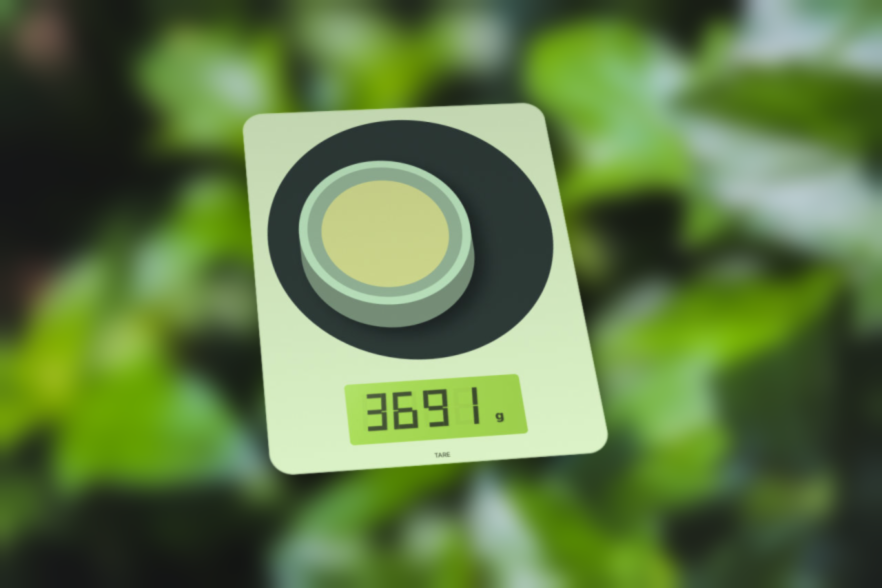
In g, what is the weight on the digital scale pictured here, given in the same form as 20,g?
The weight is 3691,g
